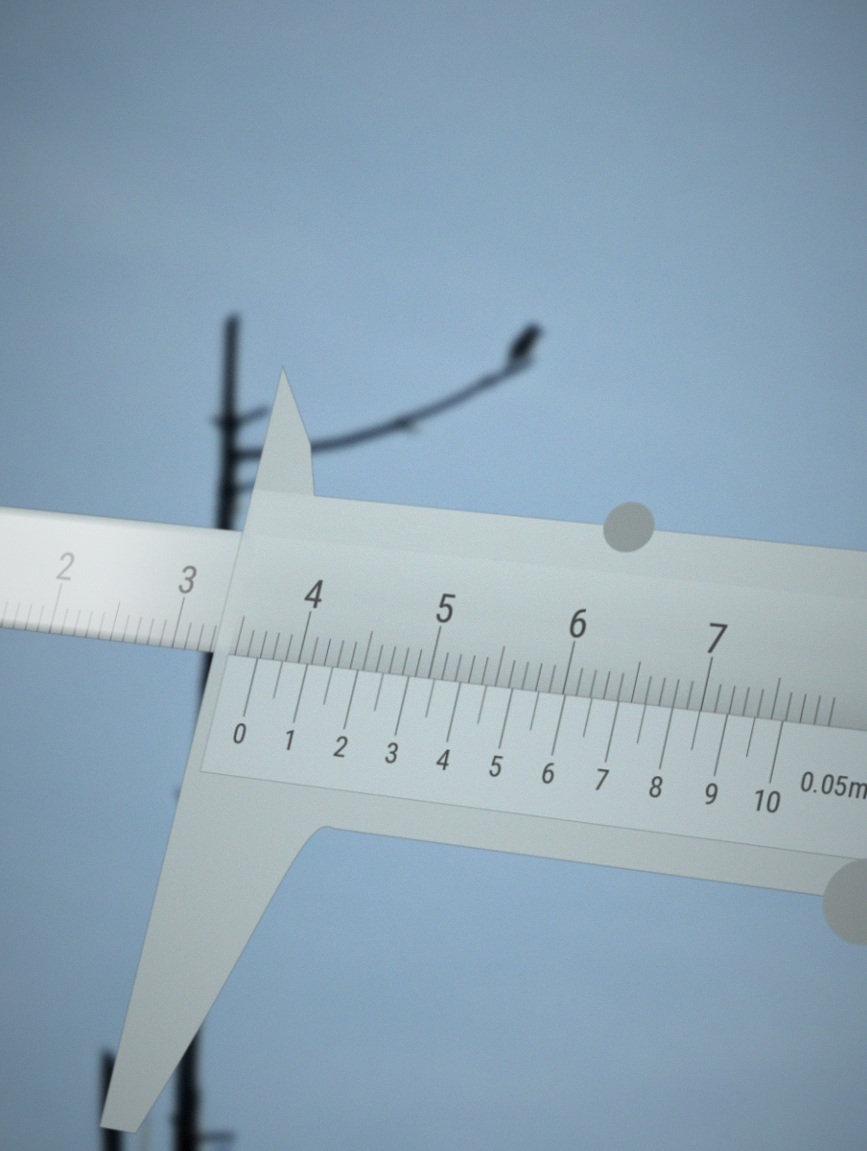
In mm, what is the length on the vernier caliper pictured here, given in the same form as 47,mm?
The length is 36.8,mm
